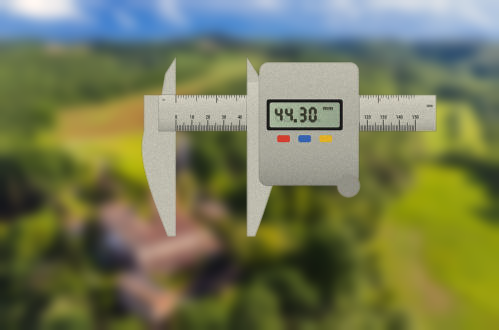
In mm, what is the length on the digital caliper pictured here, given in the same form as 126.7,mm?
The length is 44.30,mm
